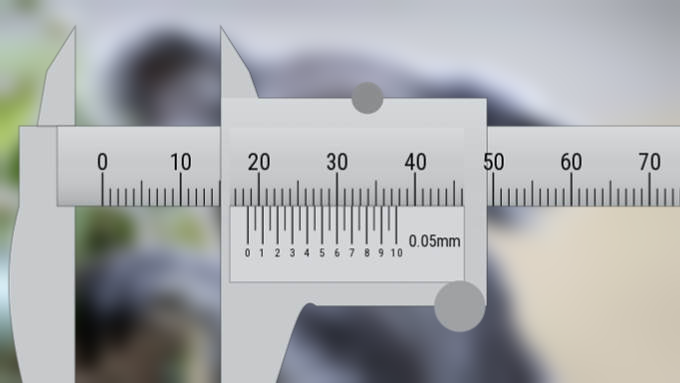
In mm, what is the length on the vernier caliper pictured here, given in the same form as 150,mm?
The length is 18.6,mm
